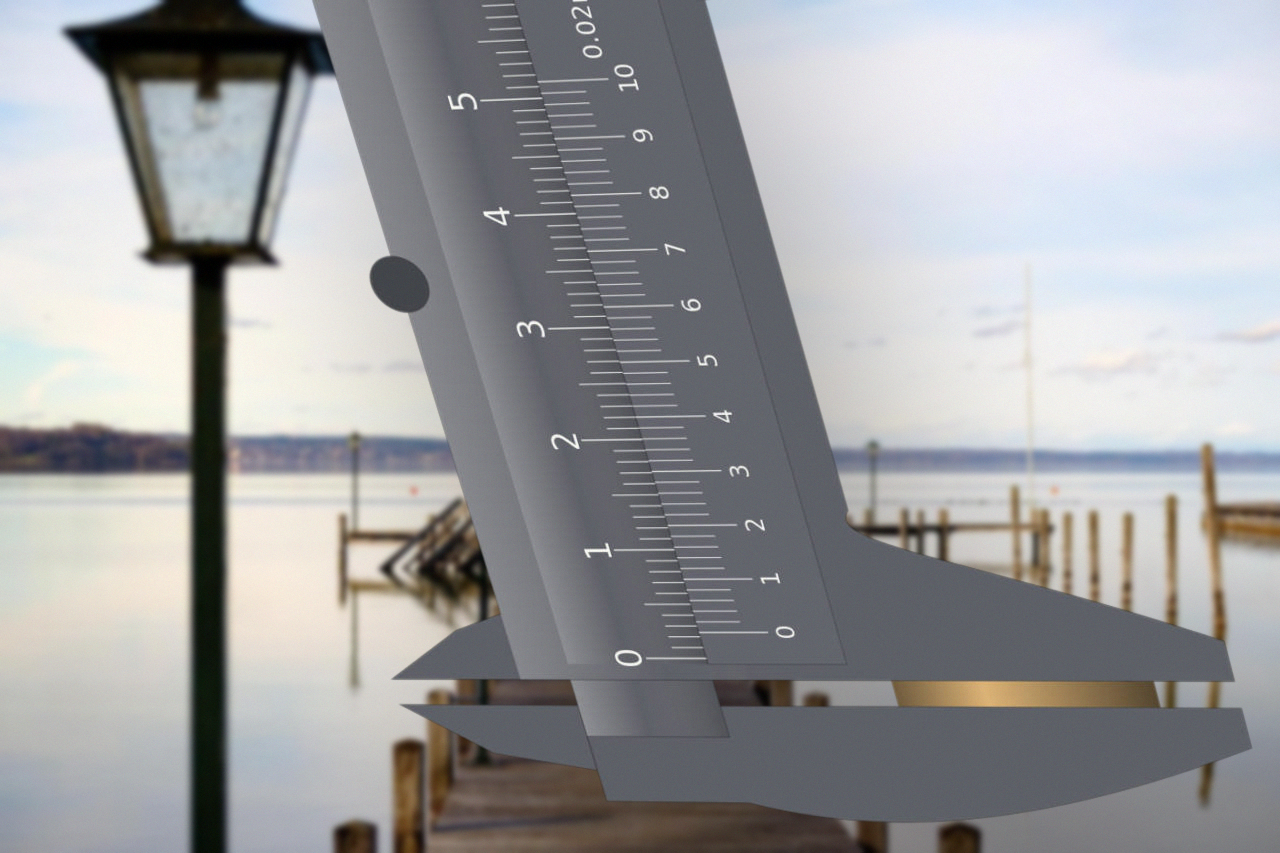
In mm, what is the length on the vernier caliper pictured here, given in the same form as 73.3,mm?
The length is 2.4,mm
